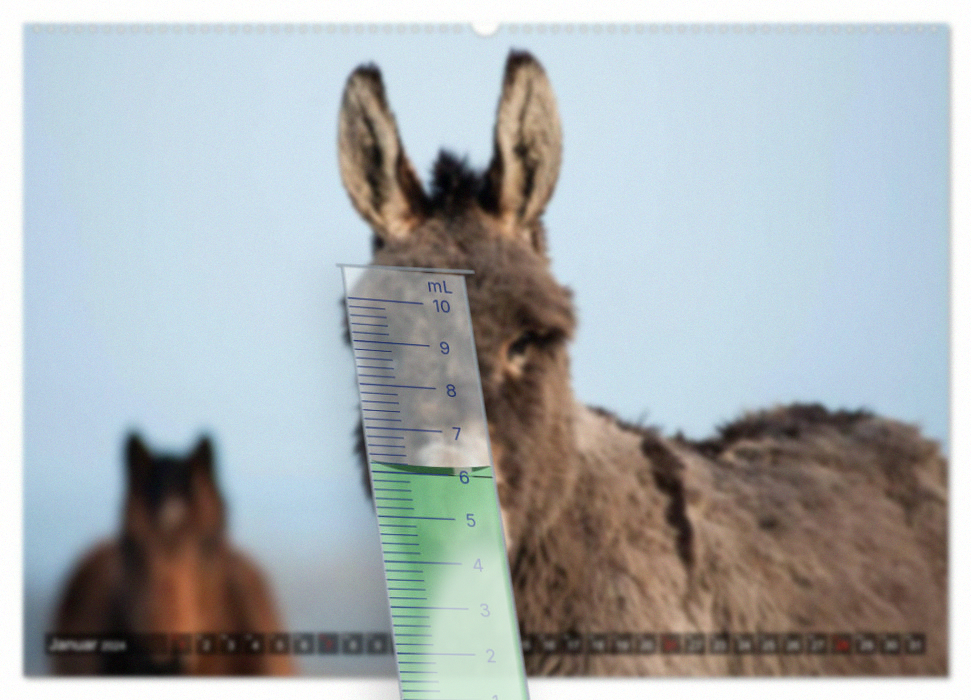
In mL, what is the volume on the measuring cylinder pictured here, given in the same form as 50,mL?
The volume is 6,mL
